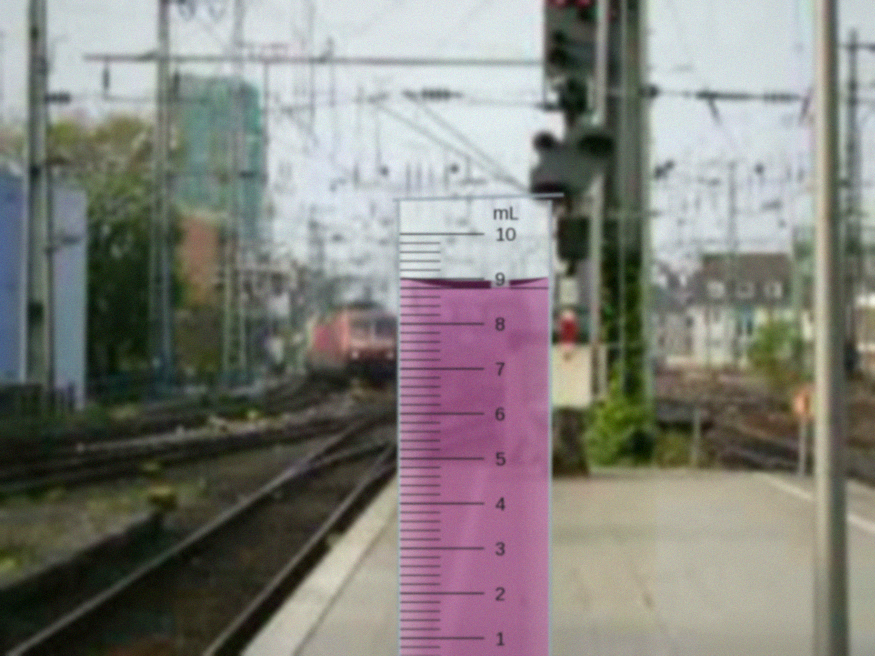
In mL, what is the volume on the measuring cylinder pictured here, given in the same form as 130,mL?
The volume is 8.8,mL
